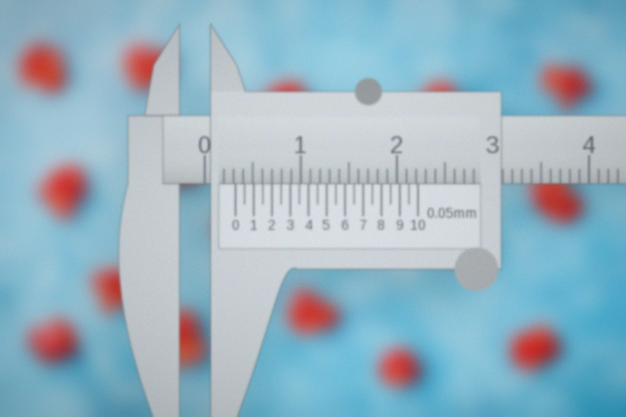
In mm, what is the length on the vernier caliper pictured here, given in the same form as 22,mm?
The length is 3.2,mm
